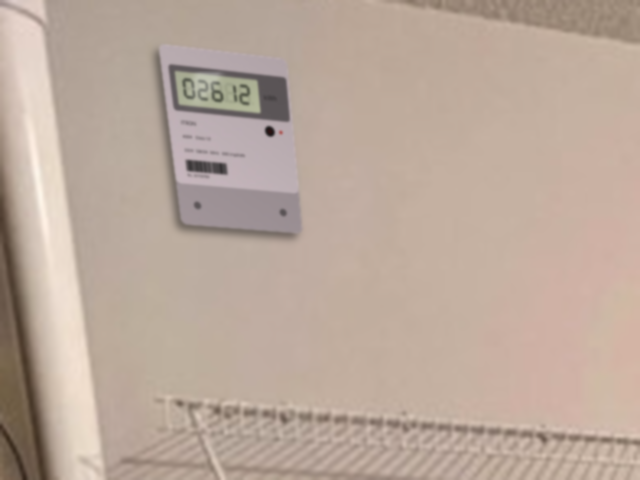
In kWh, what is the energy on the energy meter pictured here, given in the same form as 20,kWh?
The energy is 2612,kWh
